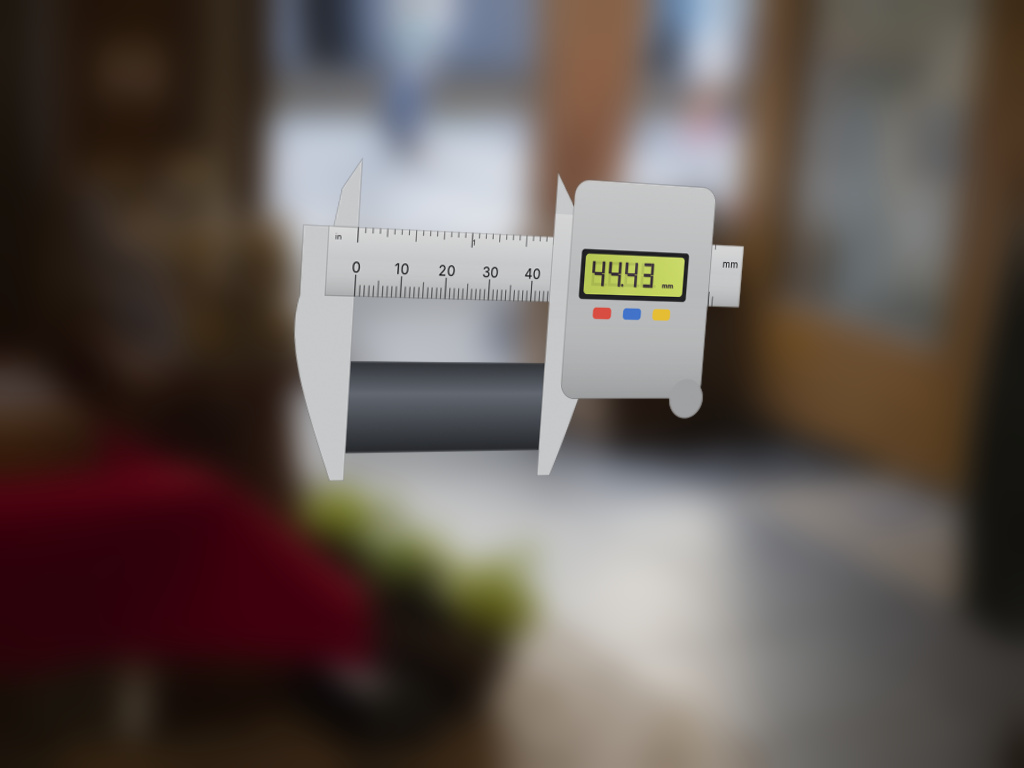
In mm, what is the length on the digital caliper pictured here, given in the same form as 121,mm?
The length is 44.43,mm
